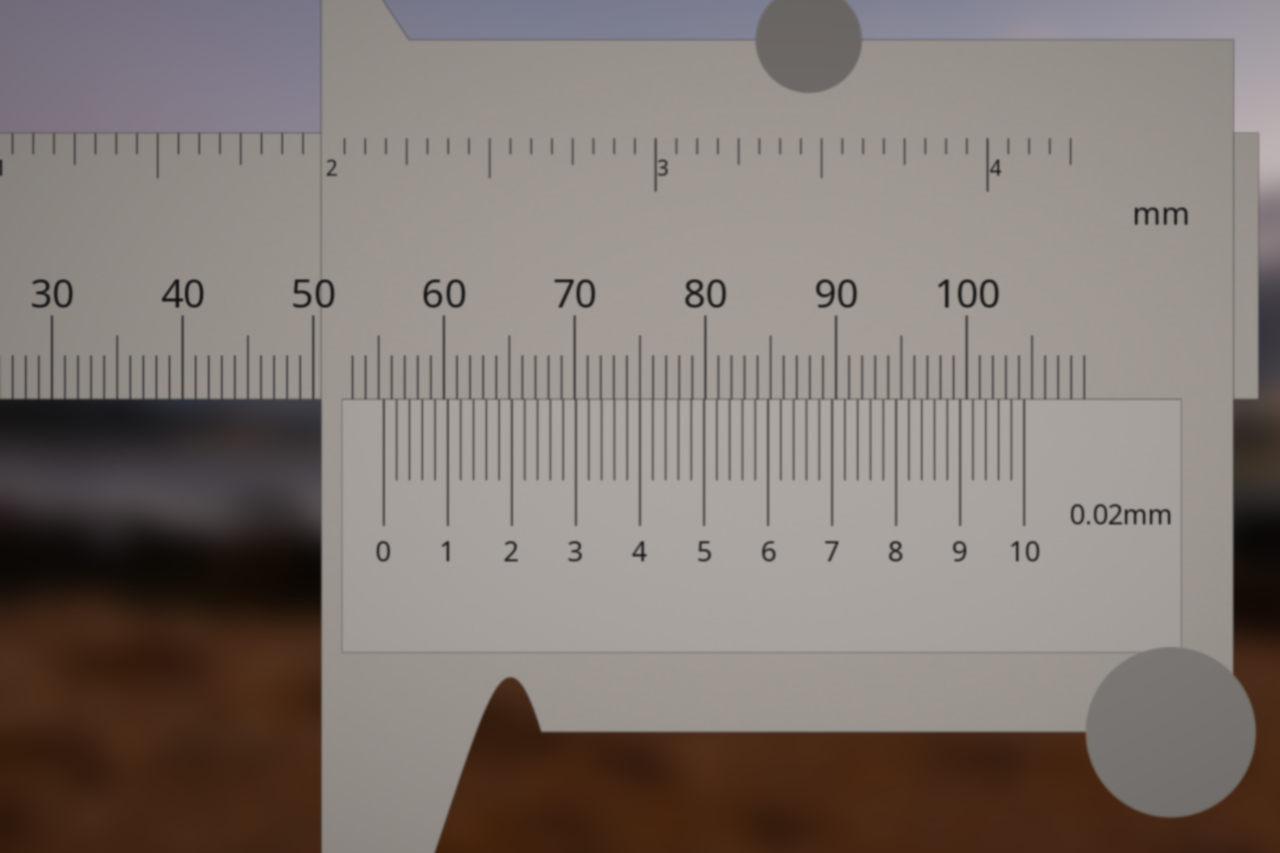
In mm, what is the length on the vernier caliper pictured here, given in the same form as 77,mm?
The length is 55.4,mm
